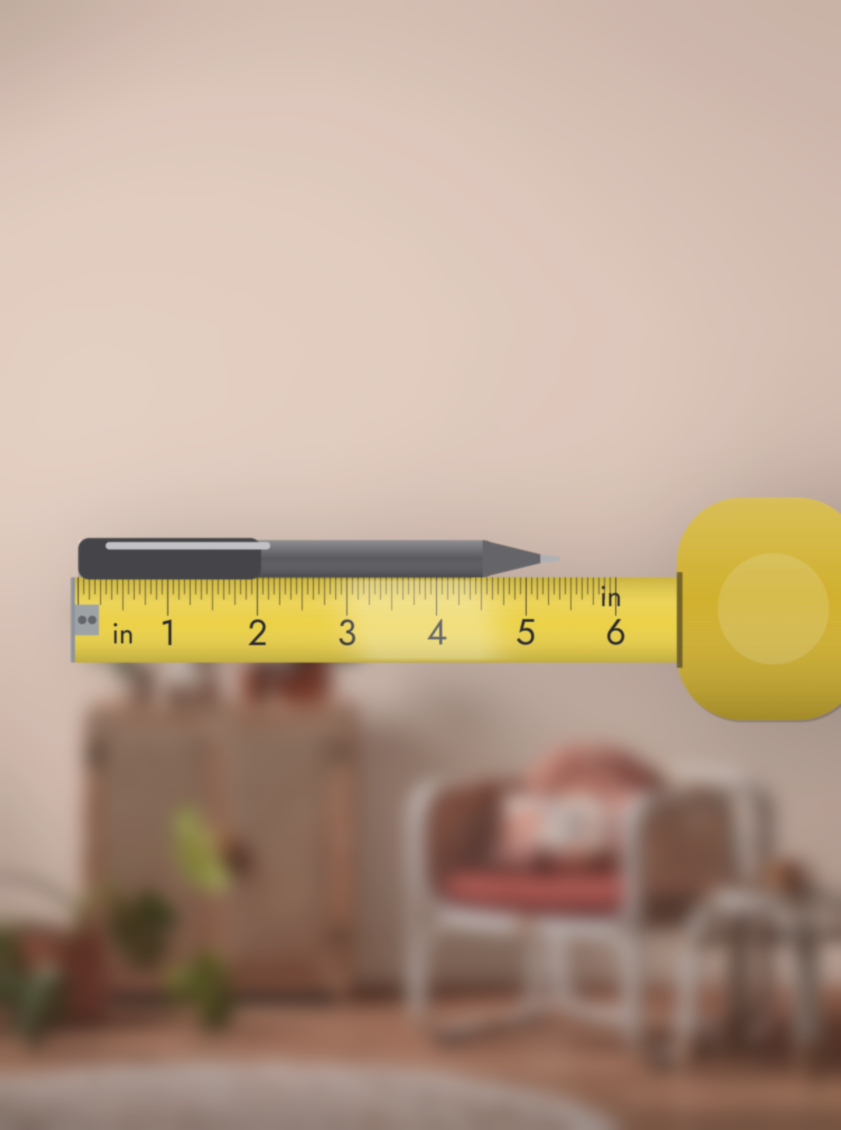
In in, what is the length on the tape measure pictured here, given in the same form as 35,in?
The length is 5.375,in
